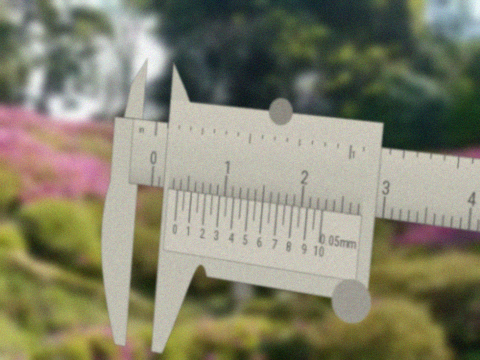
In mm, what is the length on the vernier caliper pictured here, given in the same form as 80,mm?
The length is 3.6,mm
